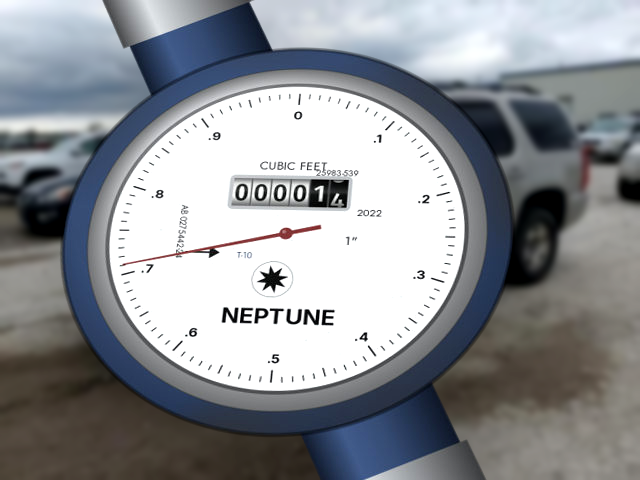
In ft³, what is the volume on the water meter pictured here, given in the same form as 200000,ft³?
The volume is 13.71,ft³
